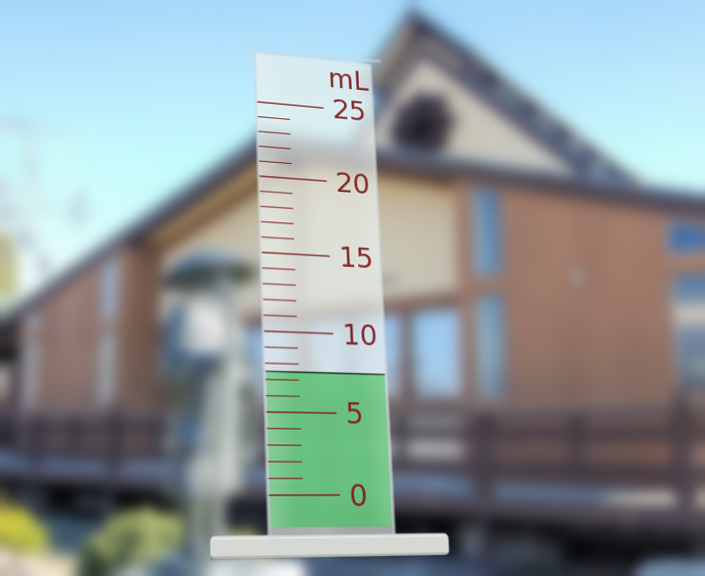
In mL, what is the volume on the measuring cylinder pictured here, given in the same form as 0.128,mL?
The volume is 7.5,mL
